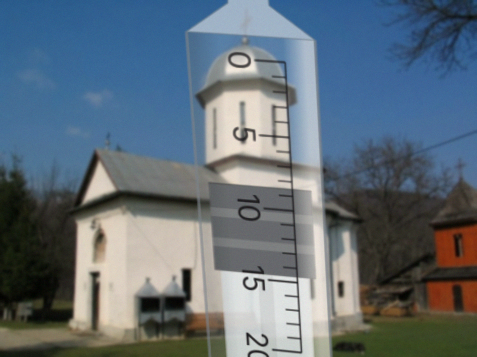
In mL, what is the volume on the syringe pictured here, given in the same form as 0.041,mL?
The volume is 8.5,mL
